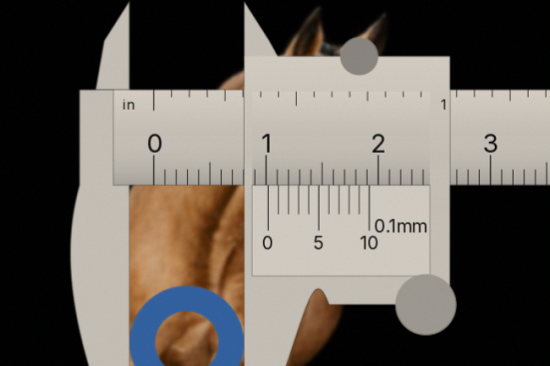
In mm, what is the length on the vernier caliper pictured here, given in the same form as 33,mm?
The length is 10.2,mm
